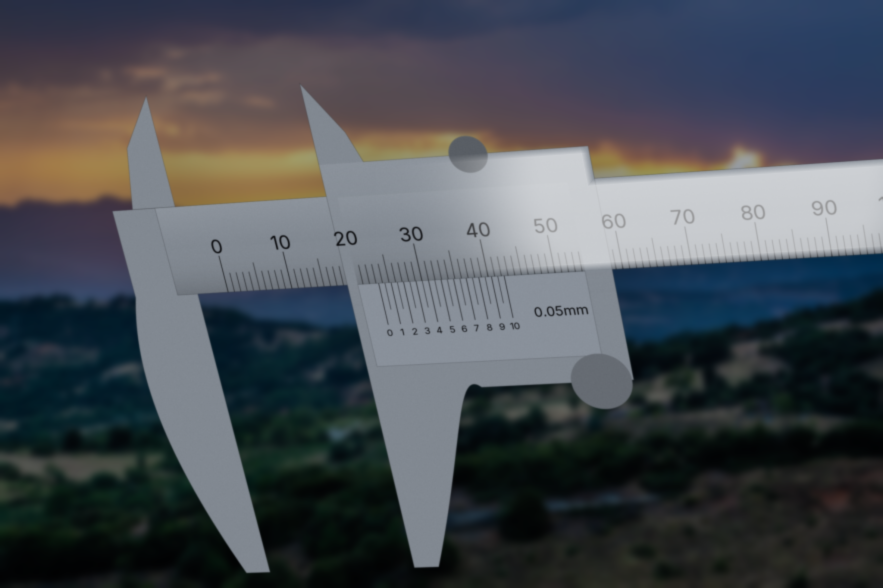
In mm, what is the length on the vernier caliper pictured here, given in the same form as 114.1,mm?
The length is 23.4,mm
